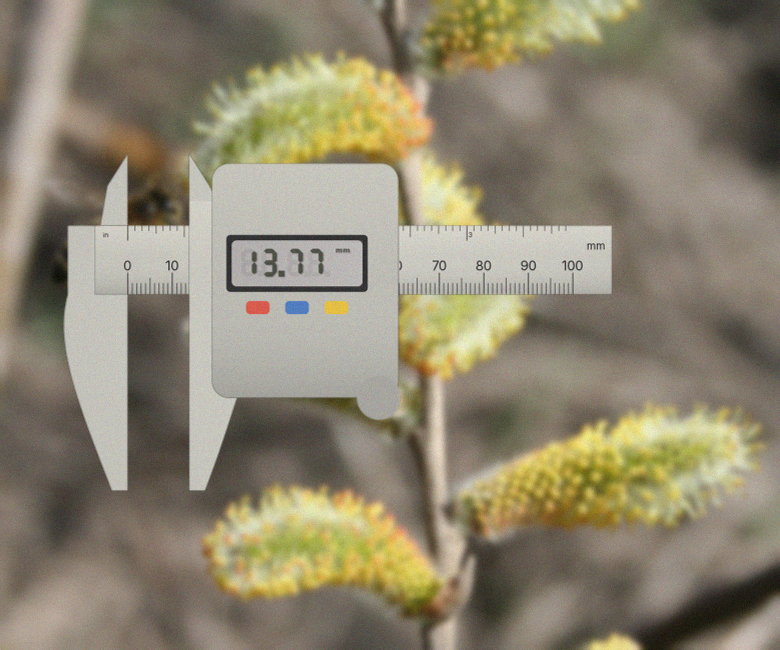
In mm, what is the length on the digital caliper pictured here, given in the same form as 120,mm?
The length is 13.77,mm
